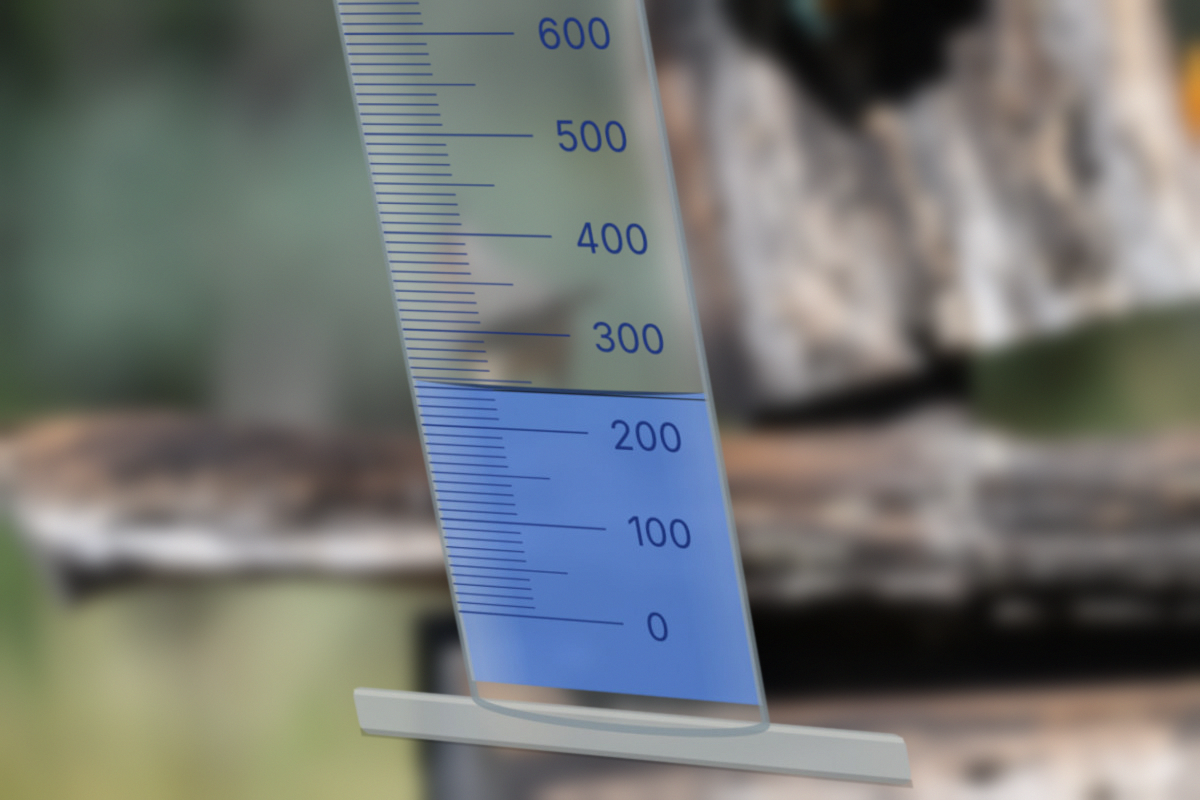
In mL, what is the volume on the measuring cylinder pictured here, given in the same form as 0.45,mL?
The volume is 240,mL
